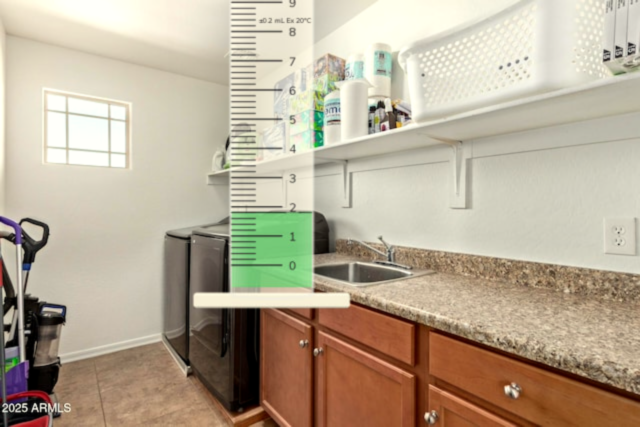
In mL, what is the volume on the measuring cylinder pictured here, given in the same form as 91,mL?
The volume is 1.8,mL
